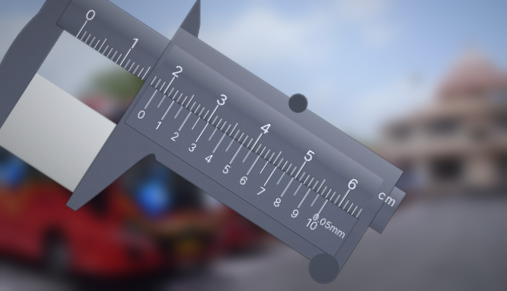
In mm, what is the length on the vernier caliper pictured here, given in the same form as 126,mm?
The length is 18.5,mm
